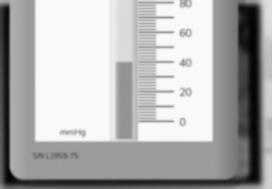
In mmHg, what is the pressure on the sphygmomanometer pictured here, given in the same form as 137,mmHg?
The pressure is 40,mmHg
